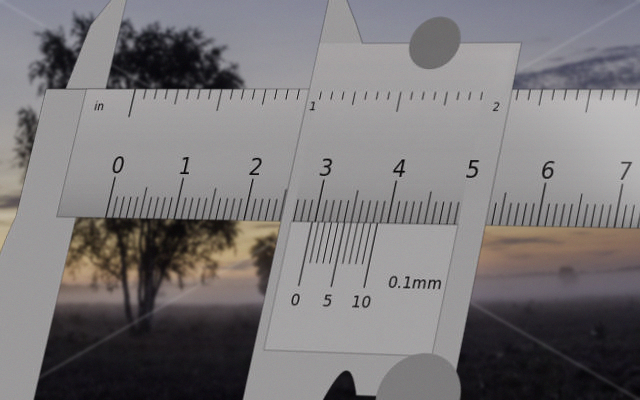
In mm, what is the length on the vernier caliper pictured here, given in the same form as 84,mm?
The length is 29.6,mm
